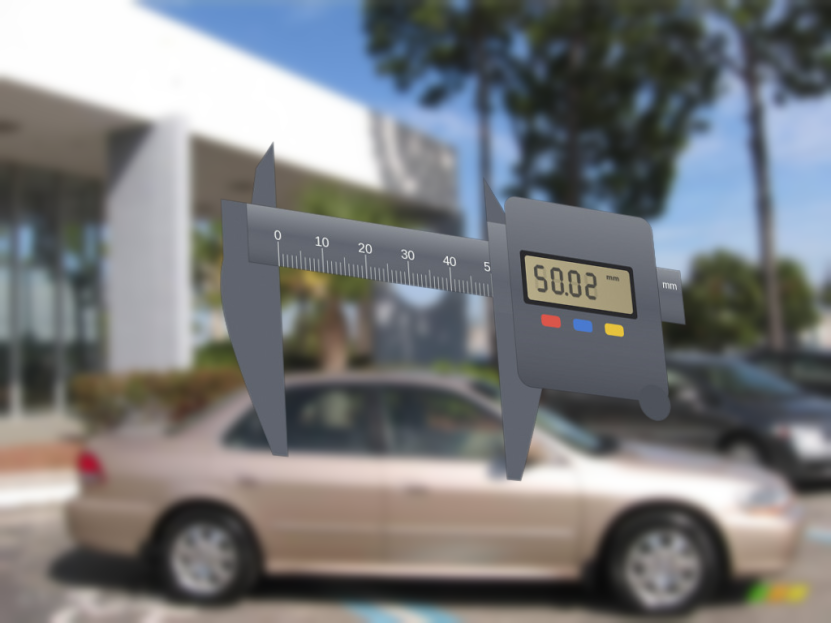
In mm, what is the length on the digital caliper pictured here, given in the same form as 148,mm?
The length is 50.02,mm
